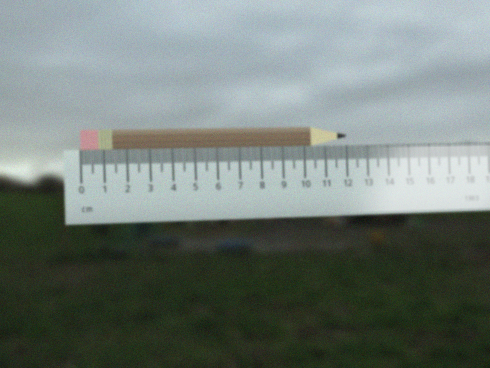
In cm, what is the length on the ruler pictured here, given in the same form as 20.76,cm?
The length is 12,cm
